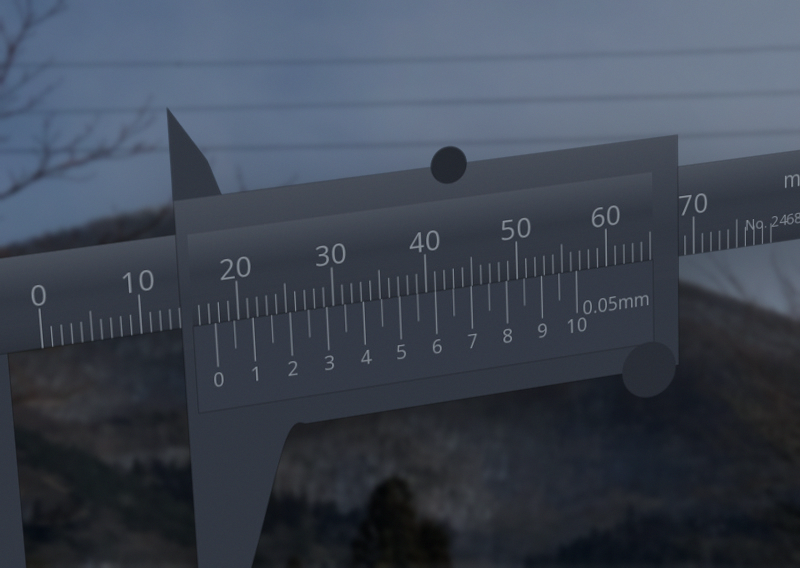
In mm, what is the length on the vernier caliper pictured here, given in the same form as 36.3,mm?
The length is 17.6,mm
